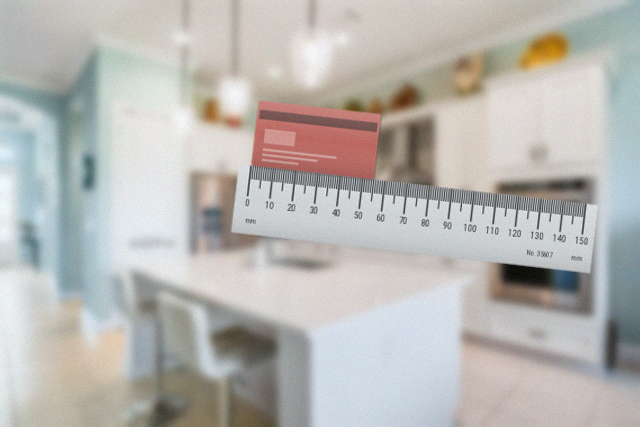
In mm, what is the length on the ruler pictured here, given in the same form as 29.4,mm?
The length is 55,mm
